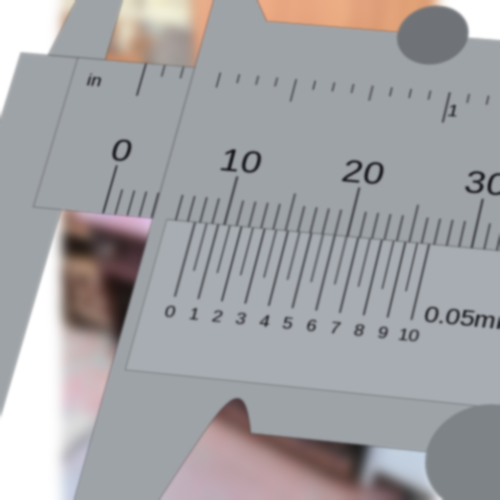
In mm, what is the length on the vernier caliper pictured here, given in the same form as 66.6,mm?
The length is 7.6,mm
